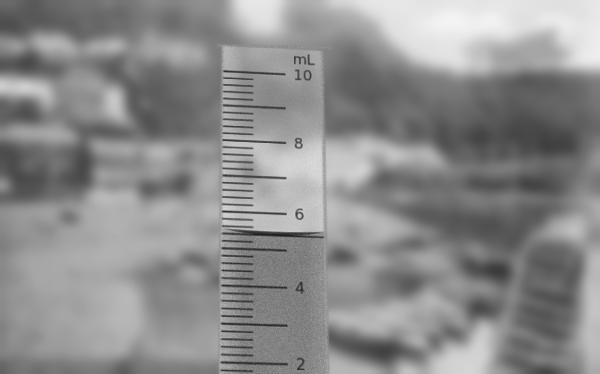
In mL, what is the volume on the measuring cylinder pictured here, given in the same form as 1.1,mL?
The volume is 5.4,mL
